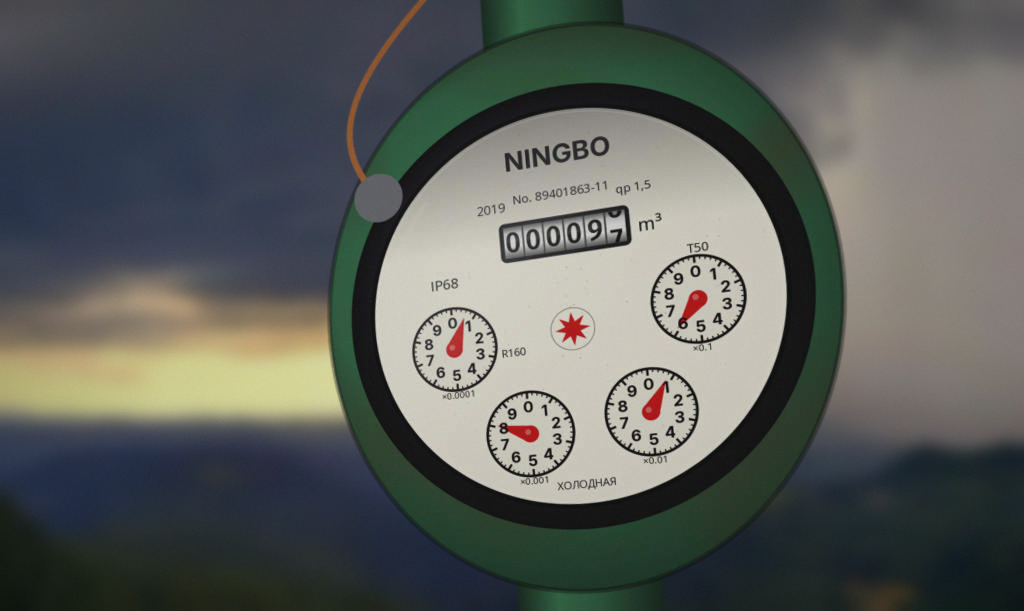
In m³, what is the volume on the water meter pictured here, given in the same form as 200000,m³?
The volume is 96.6080,m³
